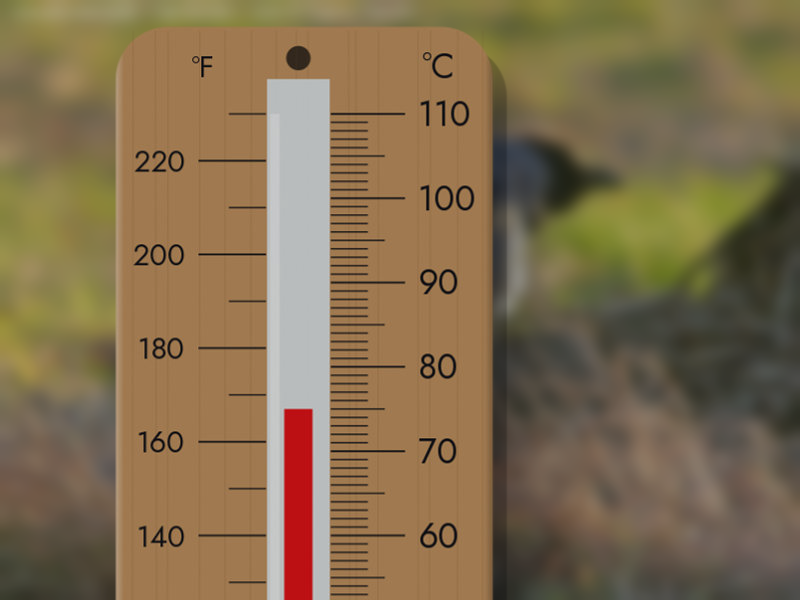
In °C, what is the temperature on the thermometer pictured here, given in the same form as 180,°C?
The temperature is 75,°C
